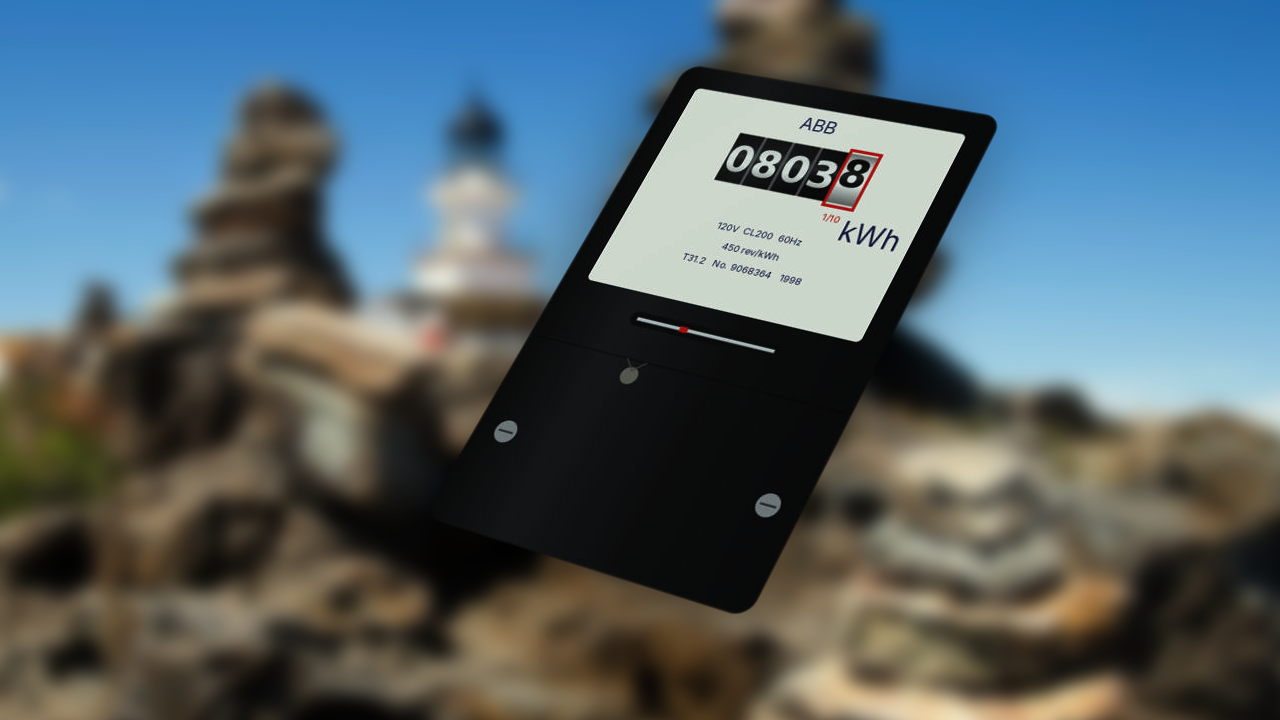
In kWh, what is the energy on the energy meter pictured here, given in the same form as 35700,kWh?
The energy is 803.8,kWh
